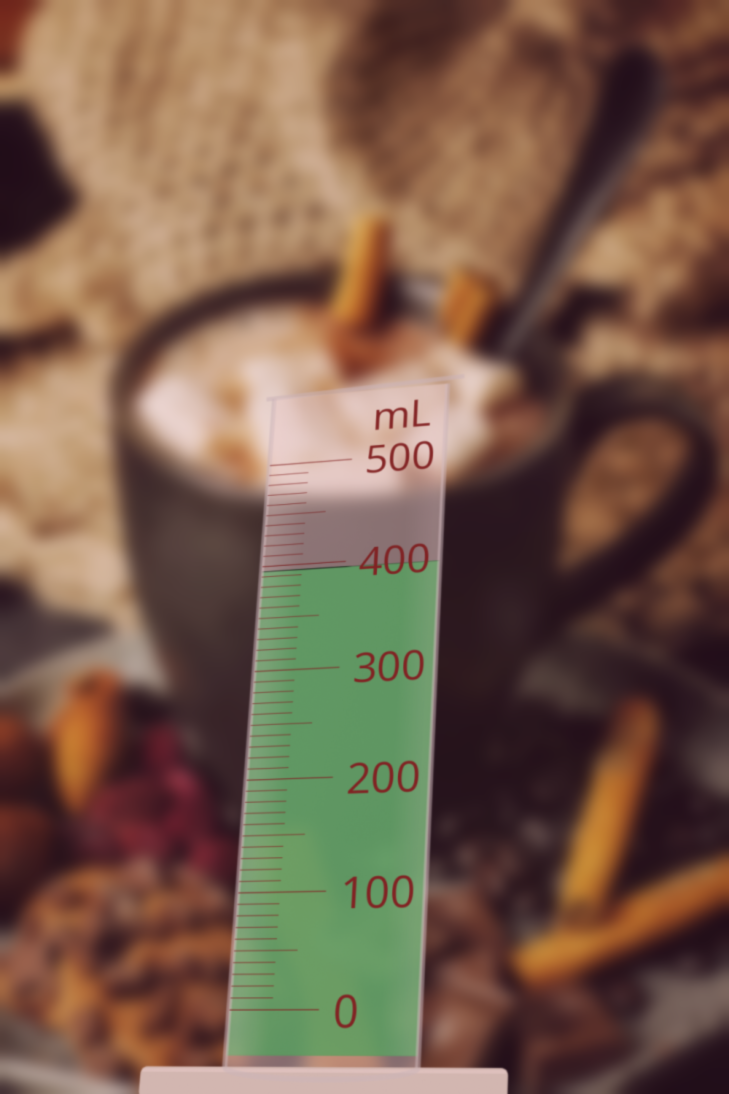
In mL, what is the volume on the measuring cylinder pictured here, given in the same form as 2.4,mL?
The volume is 395,mL
